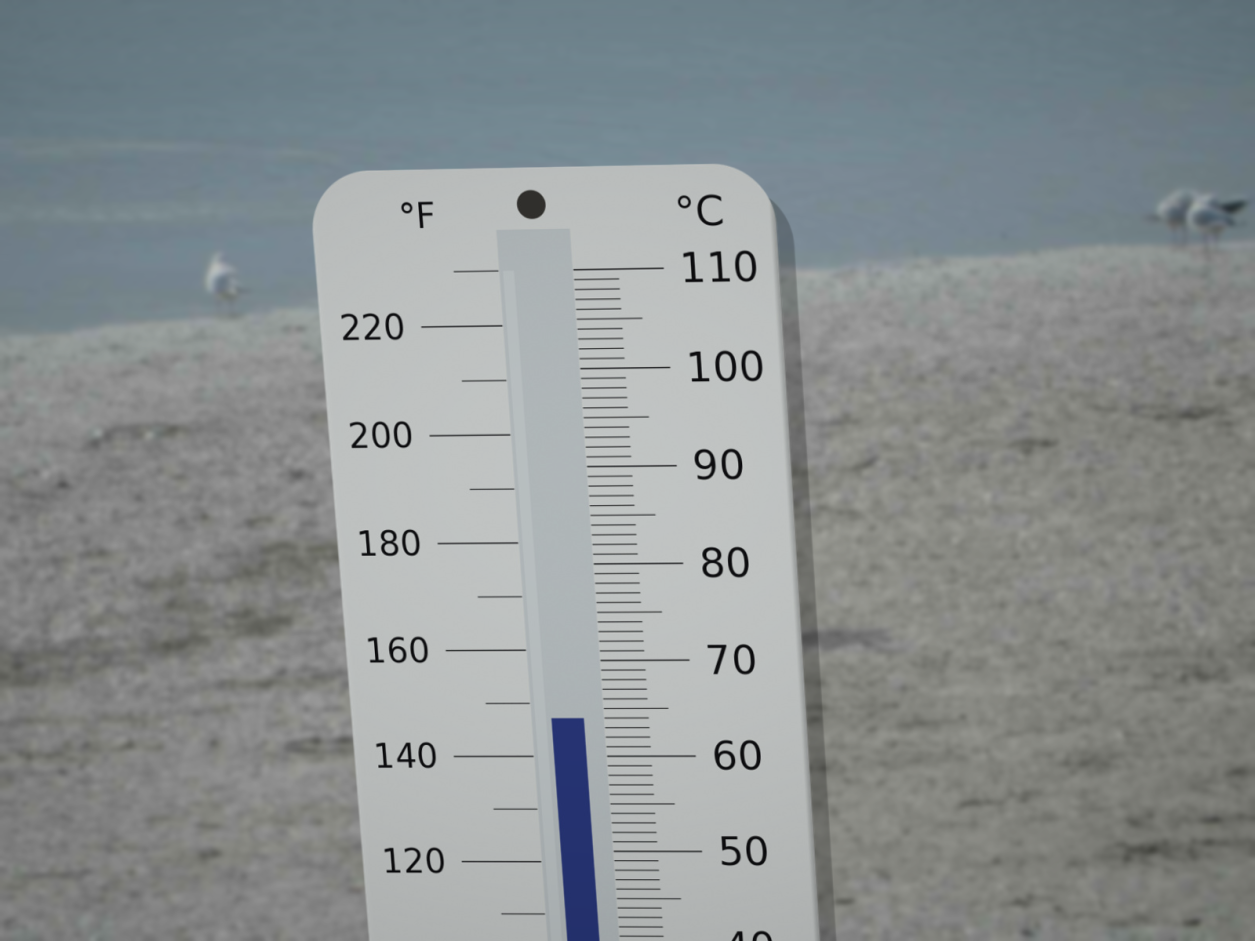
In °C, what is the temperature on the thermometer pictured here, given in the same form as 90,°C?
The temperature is 64,°C
